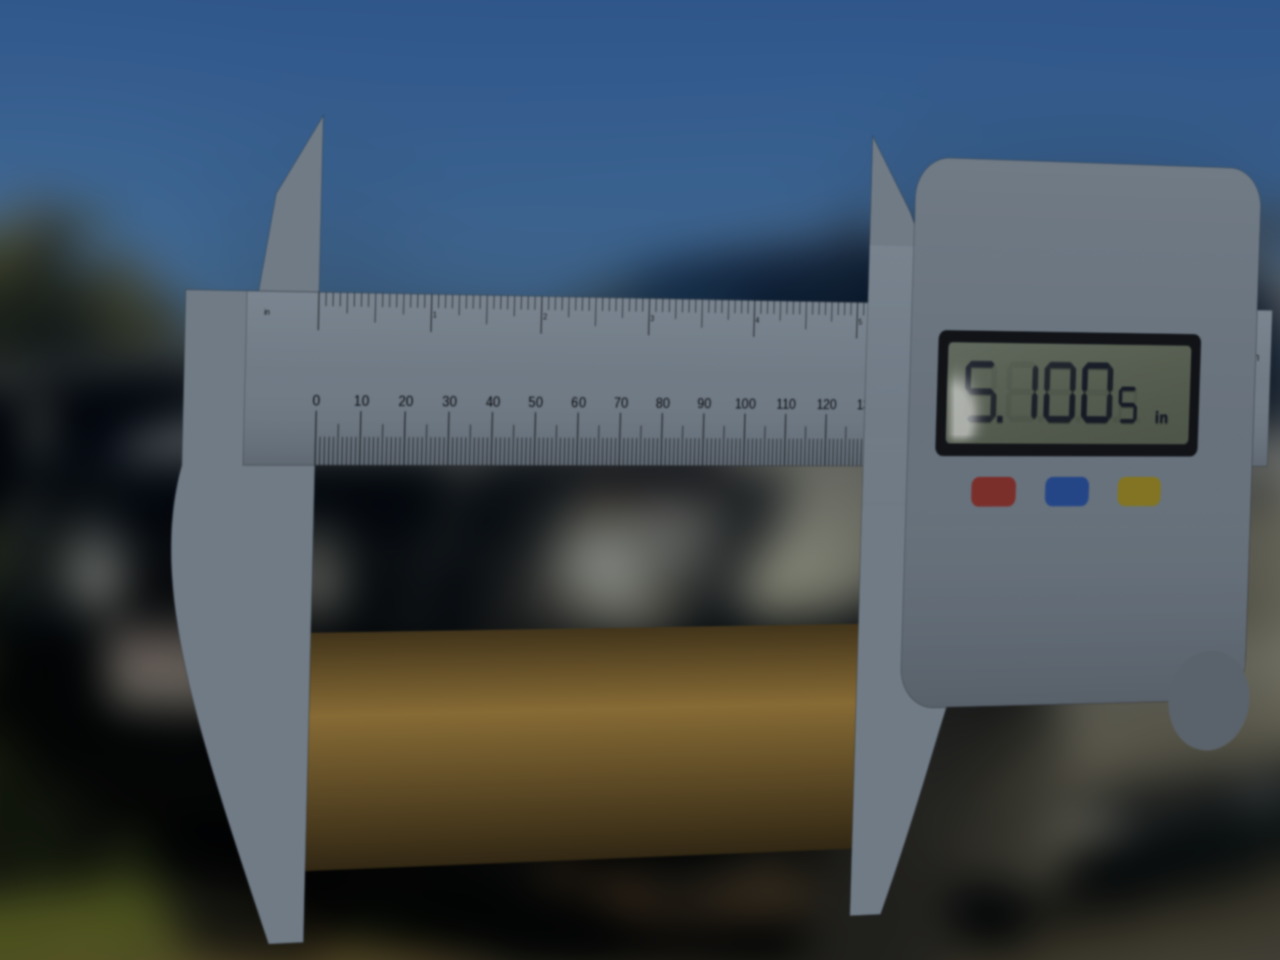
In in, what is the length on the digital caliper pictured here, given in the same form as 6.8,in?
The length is 5.1005,in
